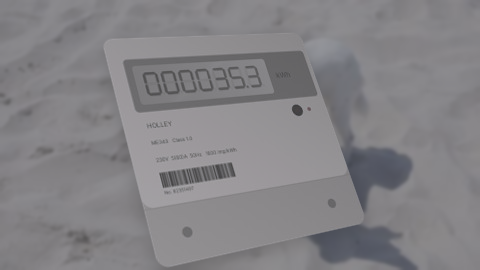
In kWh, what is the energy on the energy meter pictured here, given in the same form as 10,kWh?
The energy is 35.3,kWh
